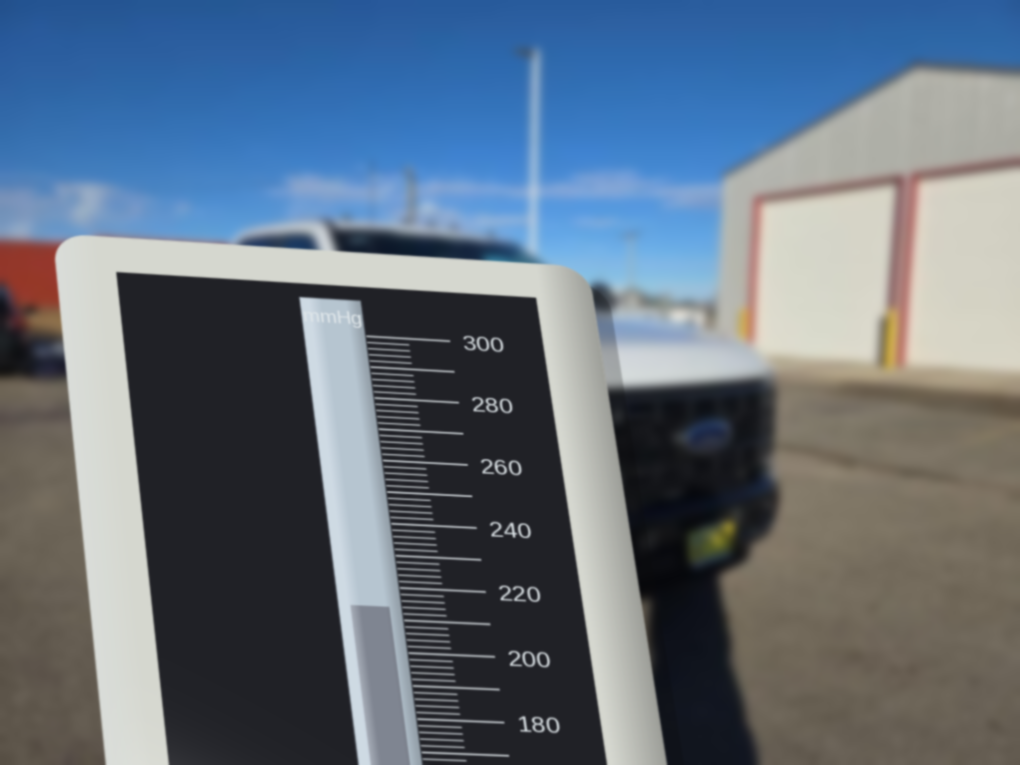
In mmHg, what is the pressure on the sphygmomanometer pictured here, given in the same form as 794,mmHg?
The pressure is 214,mmHg
